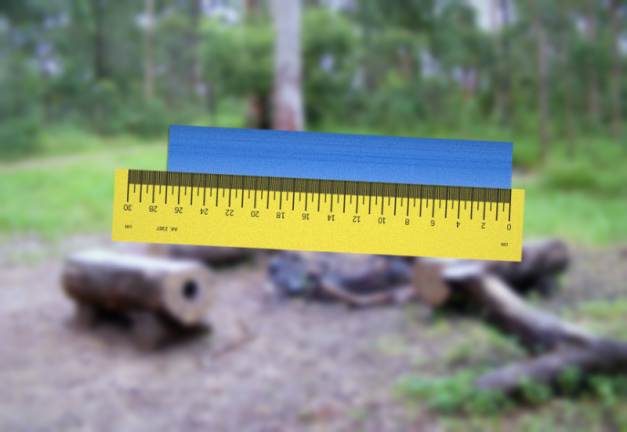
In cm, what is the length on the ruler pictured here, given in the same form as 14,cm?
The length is 27,cm
